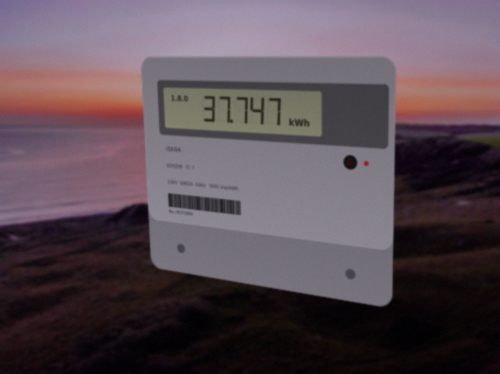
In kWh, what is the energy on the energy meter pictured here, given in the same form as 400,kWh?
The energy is 37.747,kWh
